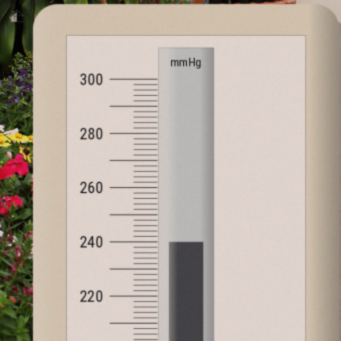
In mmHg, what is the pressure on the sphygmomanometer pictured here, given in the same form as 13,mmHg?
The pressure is 240,mmHg
